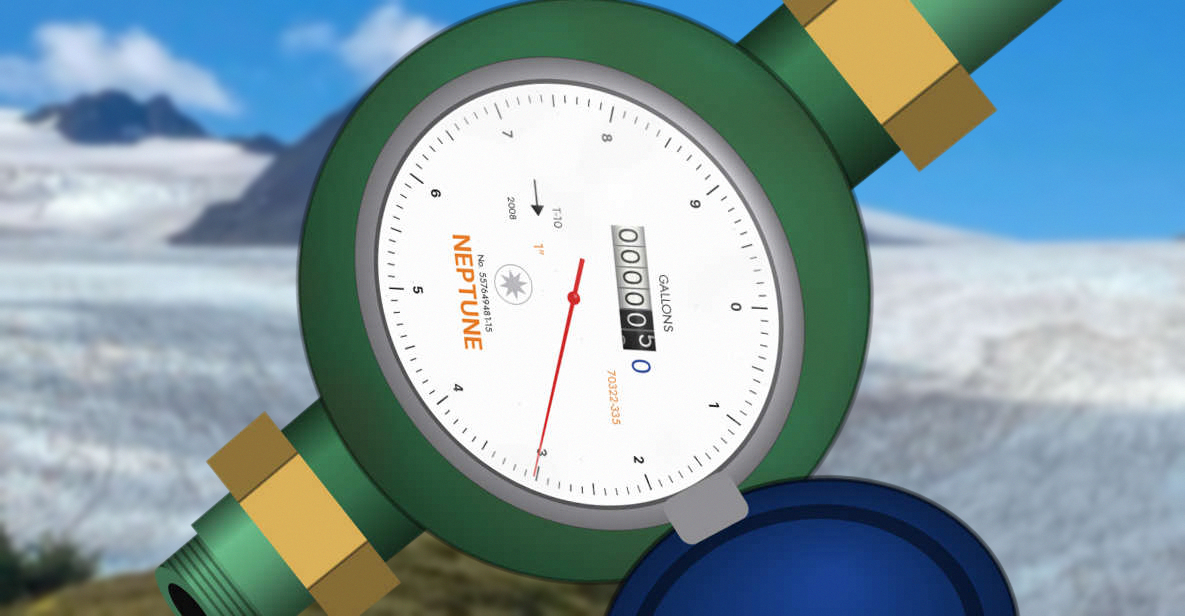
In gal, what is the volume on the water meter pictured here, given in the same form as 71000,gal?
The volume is 53.0,gal
